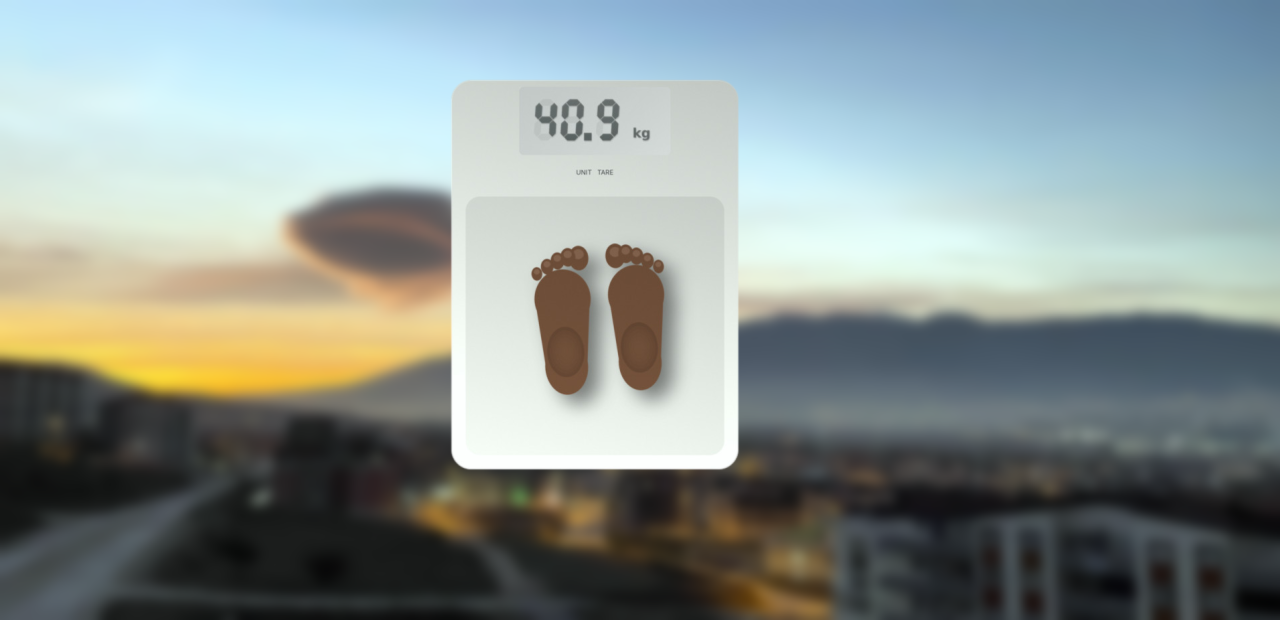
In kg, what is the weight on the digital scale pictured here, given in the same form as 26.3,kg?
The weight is 40.9,kg
